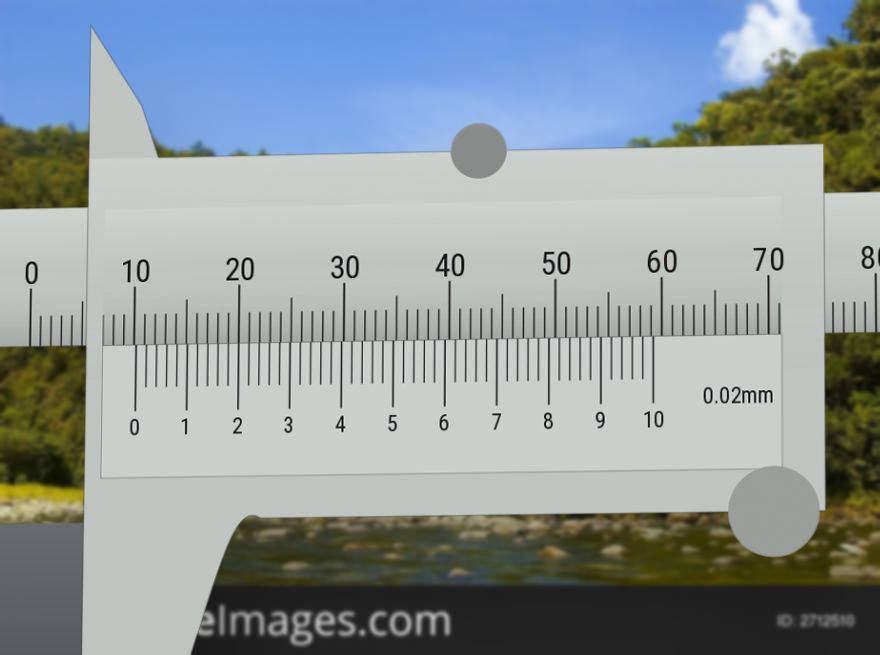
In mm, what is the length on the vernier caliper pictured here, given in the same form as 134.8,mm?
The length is 10.2,mm
